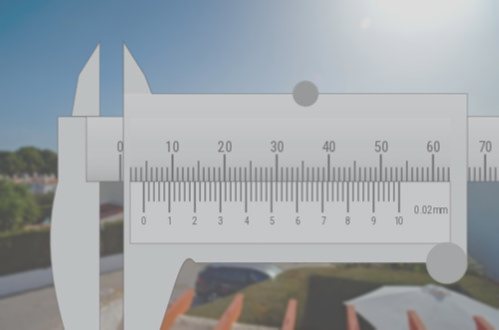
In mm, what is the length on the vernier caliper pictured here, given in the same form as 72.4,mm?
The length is 4.5,mm
